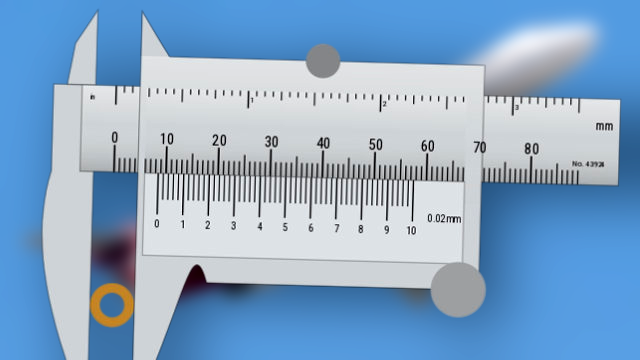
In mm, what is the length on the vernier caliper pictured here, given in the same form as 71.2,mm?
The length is 8.5,mm
